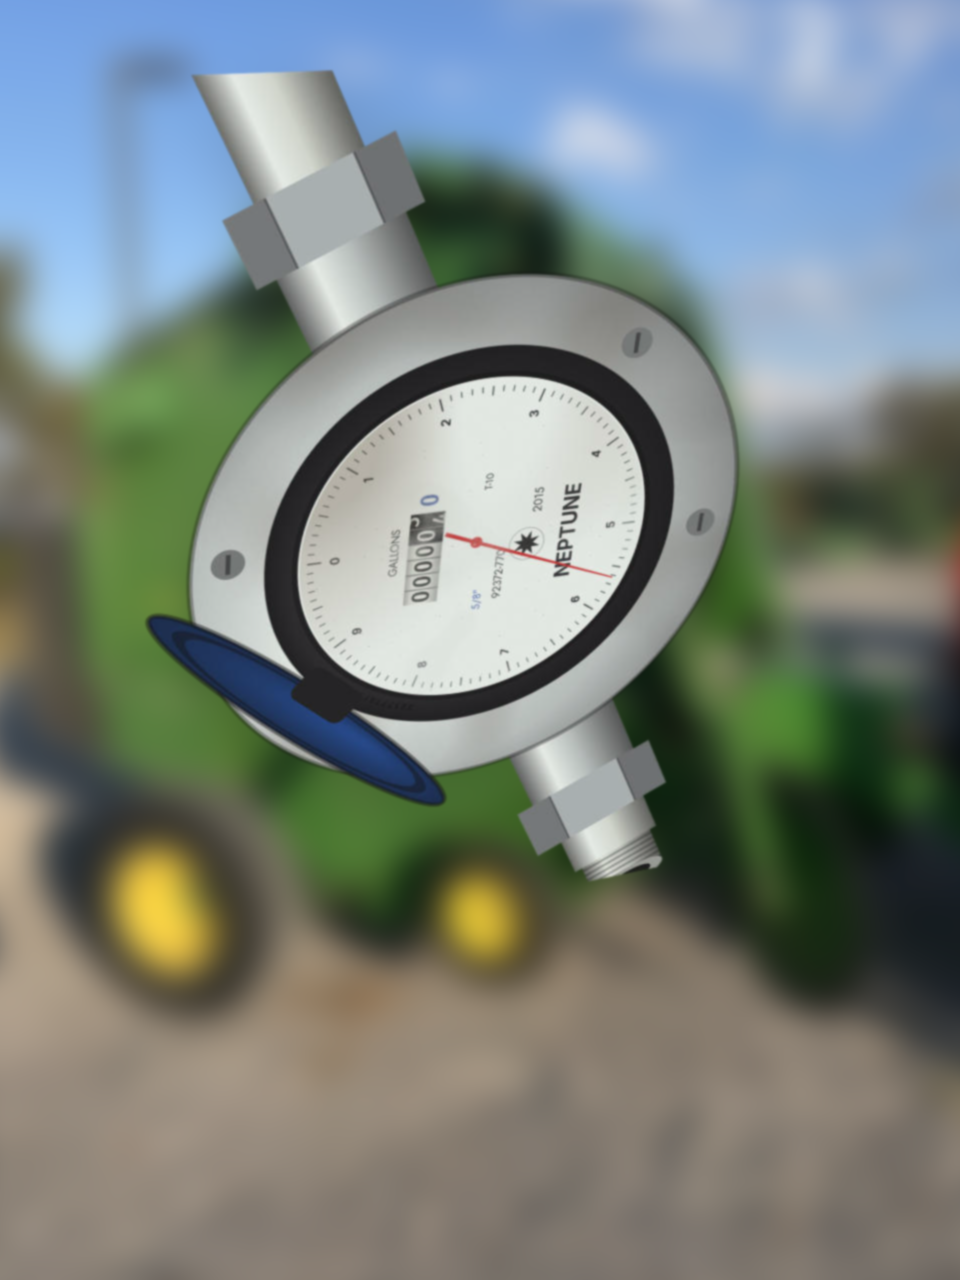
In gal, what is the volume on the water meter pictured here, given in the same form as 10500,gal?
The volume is 35.6,gal
